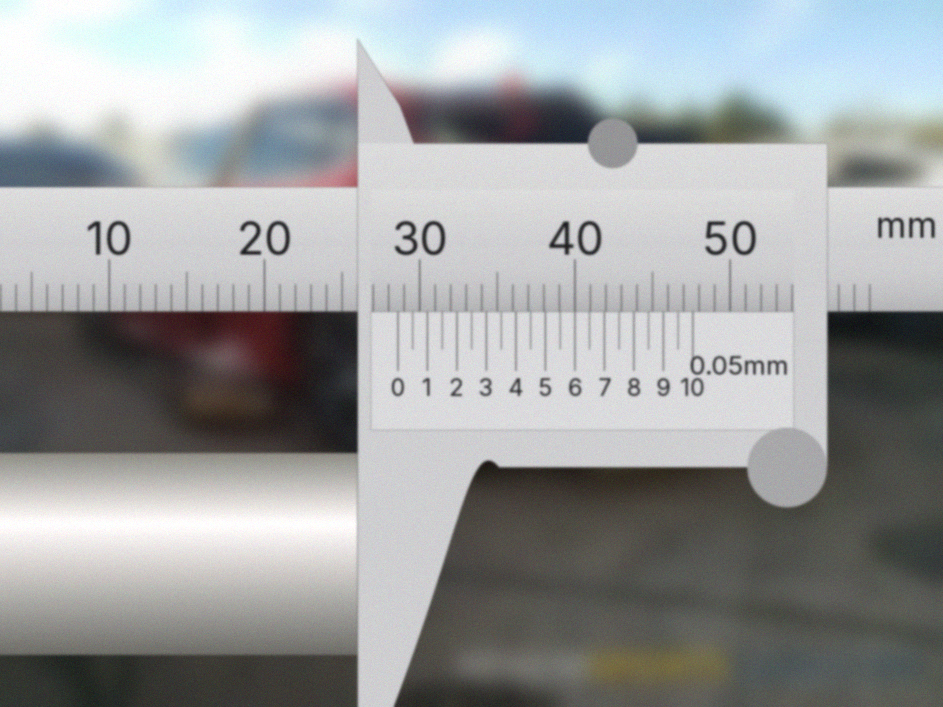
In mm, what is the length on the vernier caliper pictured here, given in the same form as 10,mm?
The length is 28.6,mm
